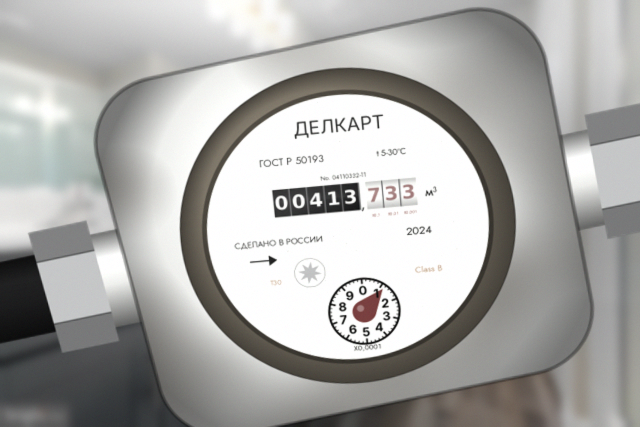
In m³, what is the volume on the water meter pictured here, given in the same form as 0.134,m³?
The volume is 413.7331,m³
